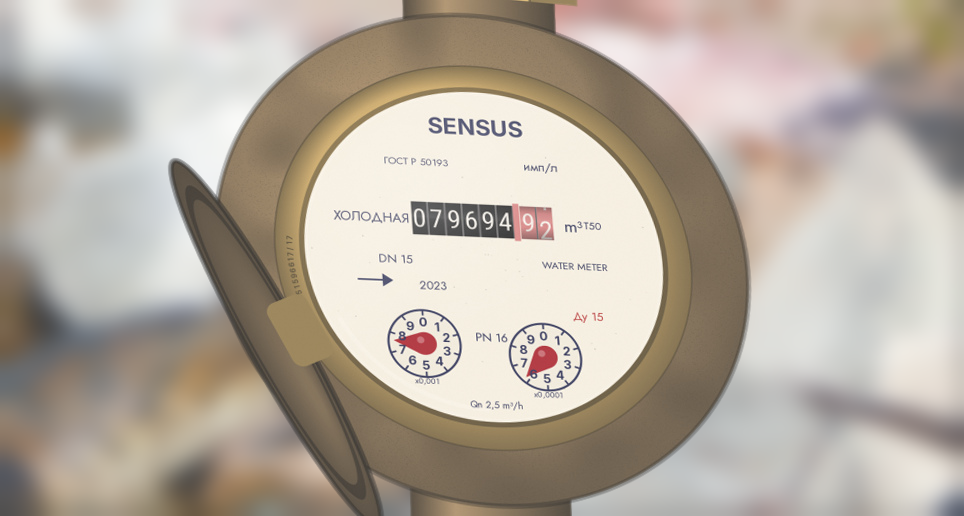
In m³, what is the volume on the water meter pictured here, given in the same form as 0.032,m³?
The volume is 79694.9176,m³
